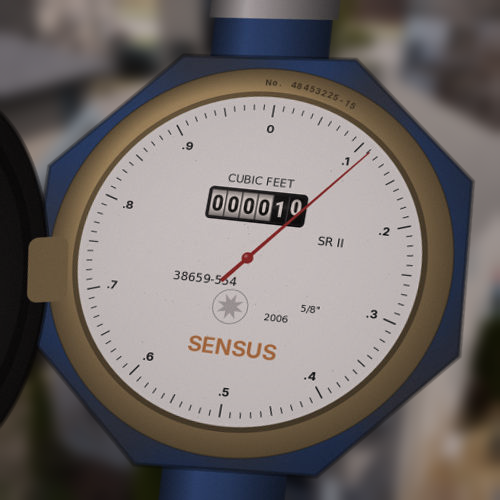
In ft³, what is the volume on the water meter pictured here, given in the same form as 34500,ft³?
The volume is 10.11,ft³
